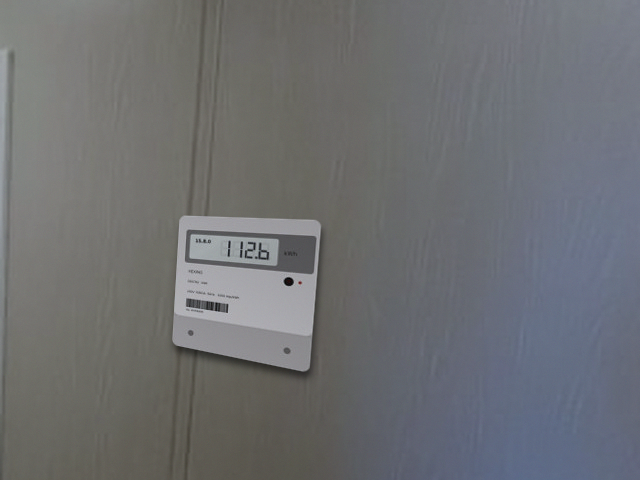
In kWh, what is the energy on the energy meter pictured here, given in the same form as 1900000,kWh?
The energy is 112.6,kWh
